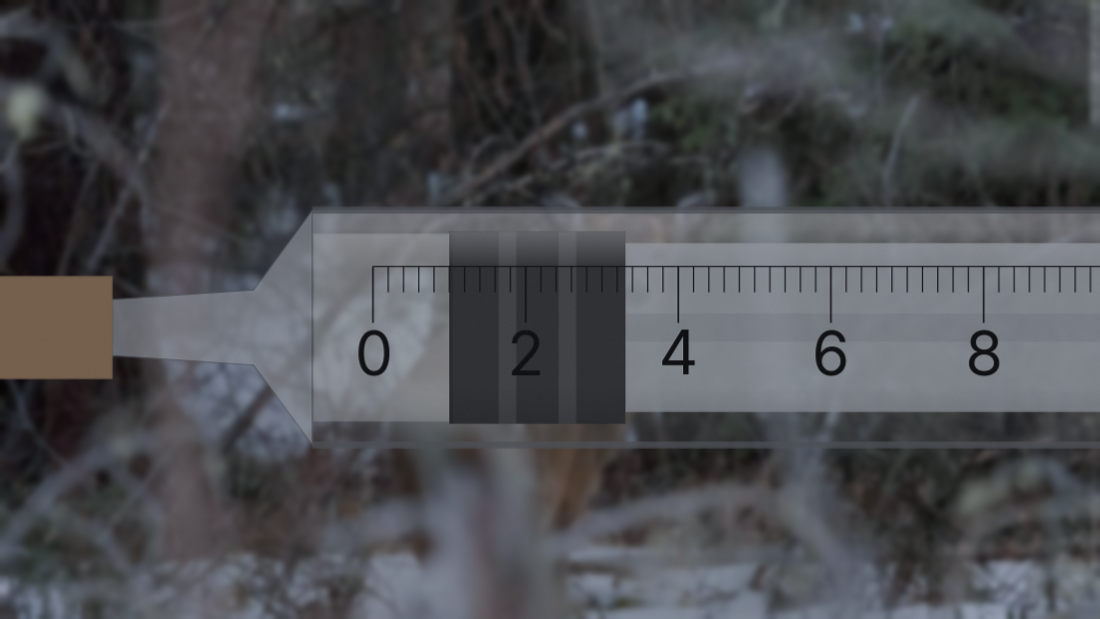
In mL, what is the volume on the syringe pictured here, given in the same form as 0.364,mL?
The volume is 1,mL
